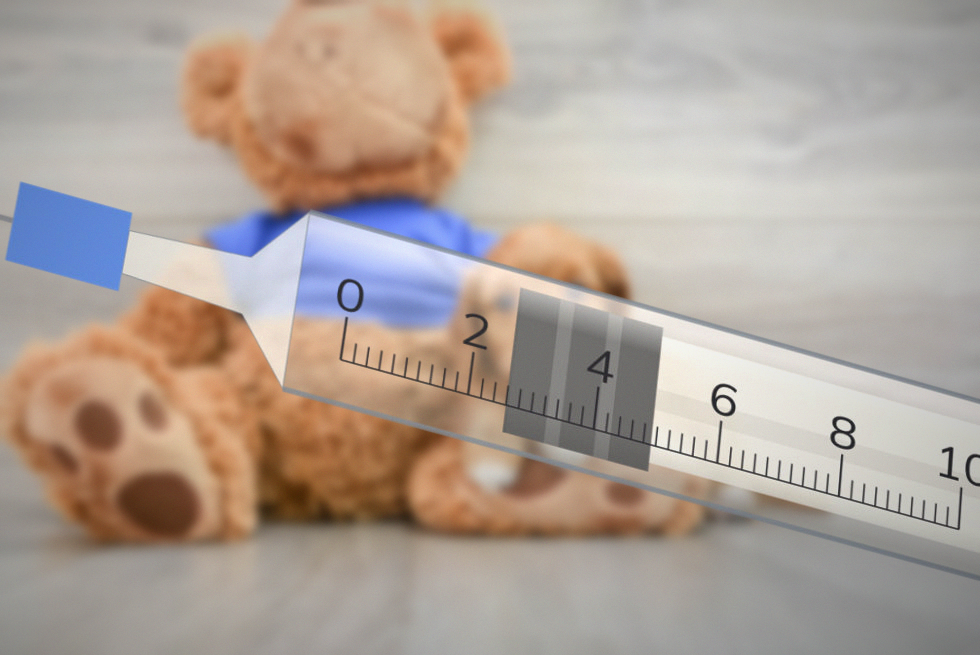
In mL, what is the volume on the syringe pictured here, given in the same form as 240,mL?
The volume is 2.6,mL
